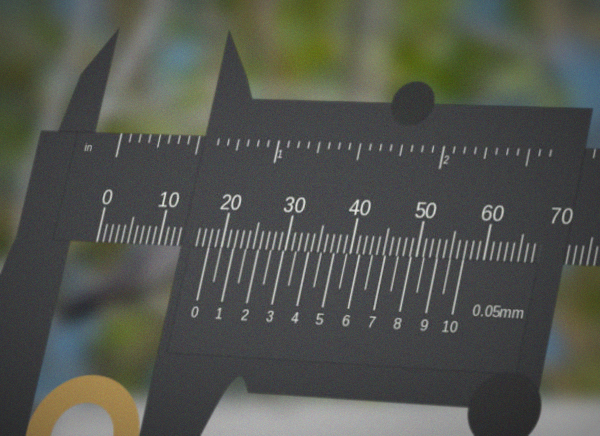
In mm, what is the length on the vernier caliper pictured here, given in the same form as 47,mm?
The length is 18.0,mm
